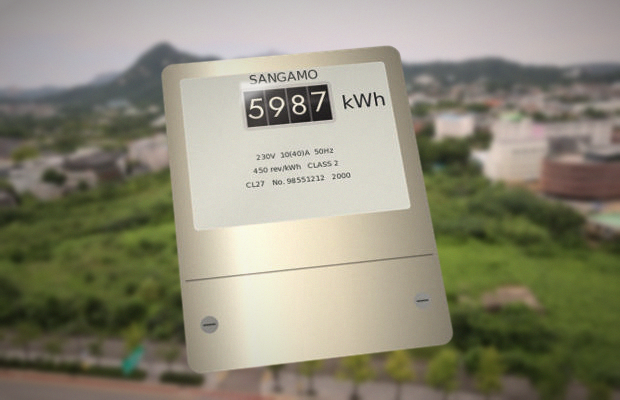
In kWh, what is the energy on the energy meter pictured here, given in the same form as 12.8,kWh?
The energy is 5987,kWh
